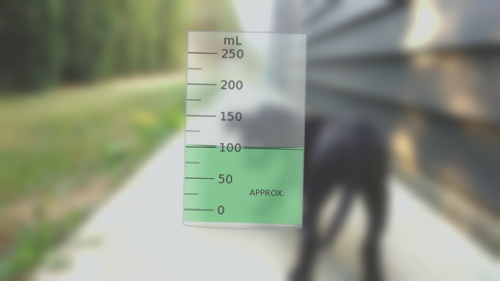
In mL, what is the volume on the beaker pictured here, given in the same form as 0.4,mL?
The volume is 100,mL
